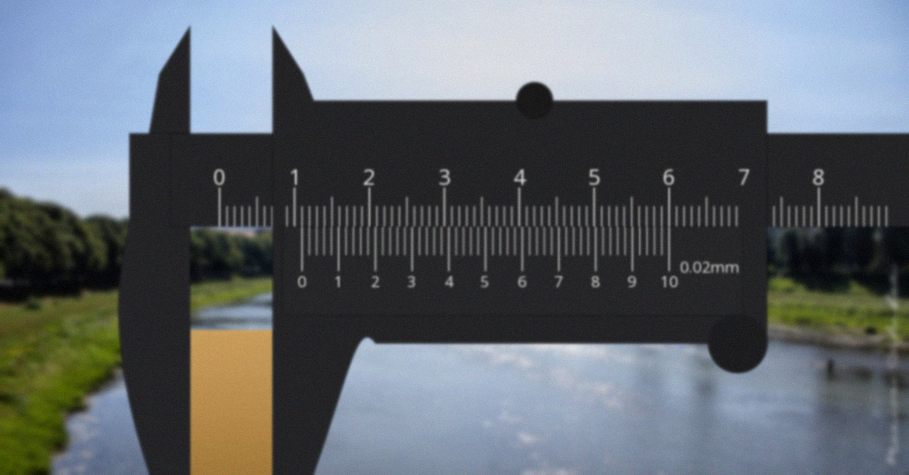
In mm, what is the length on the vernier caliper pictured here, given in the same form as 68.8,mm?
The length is 11.0,mm
